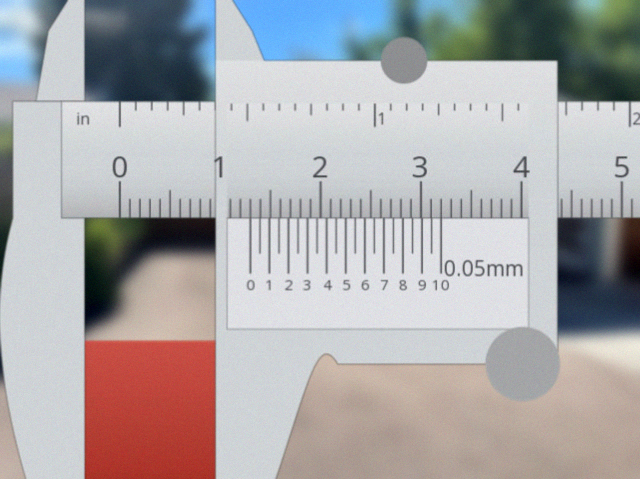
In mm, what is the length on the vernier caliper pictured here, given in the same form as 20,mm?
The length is 13.0,mm
